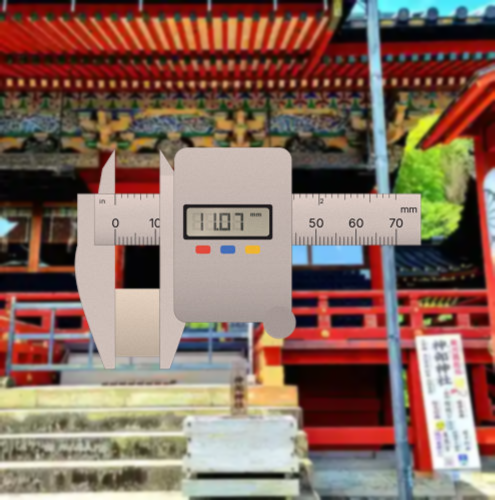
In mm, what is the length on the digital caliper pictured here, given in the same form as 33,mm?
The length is 11.07,mm
